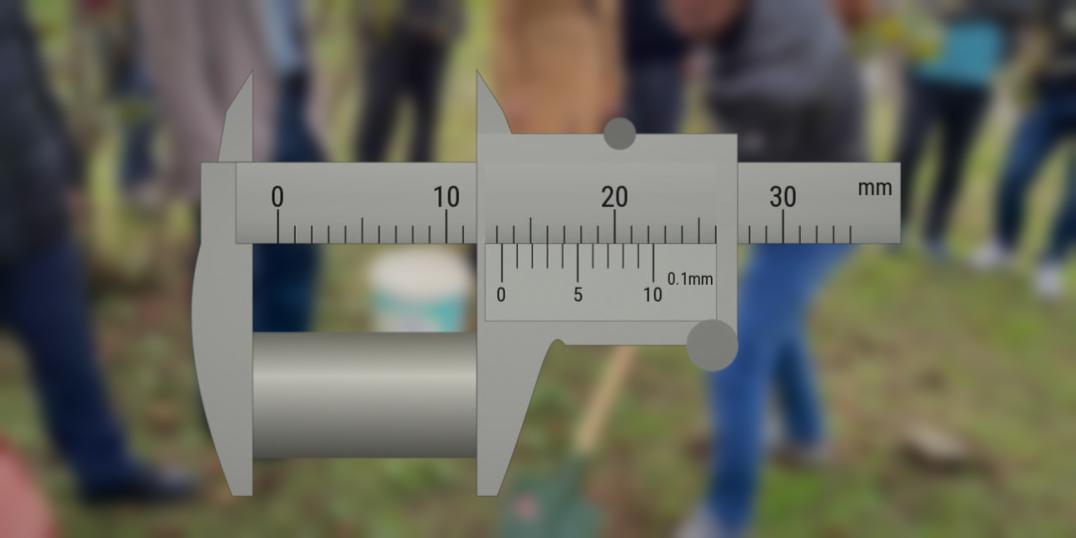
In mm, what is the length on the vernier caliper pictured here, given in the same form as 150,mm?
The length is 13.3,mm
